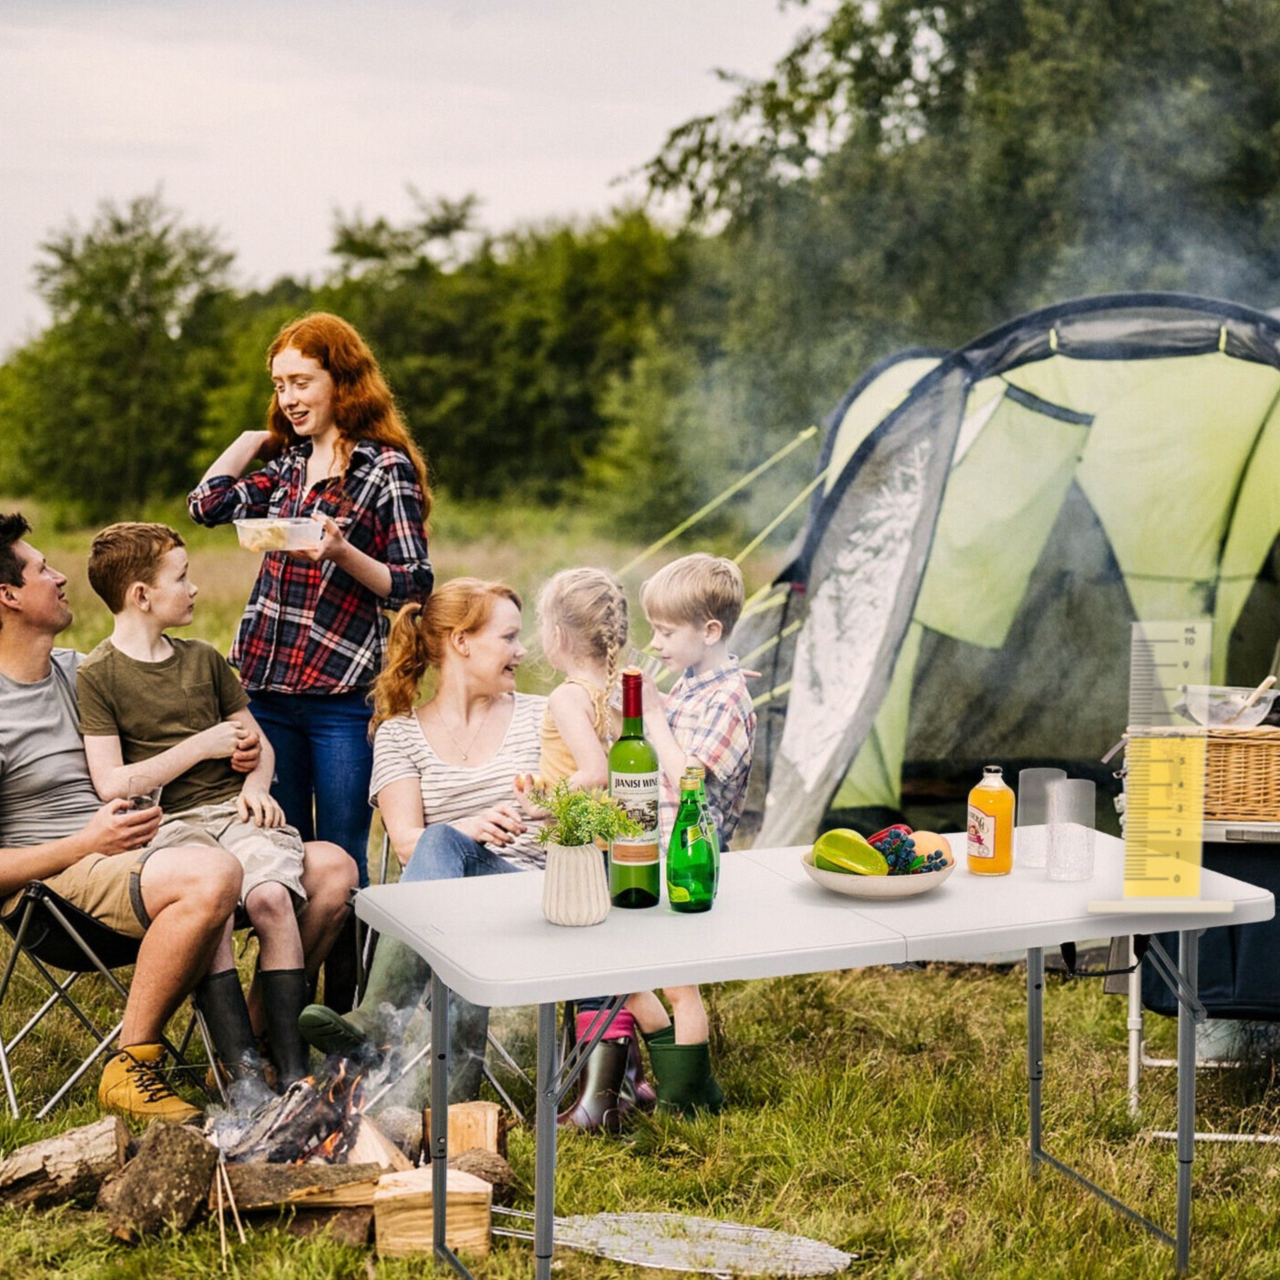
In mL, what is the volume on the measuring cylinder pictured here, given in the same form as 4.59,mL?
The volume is 6,mL
